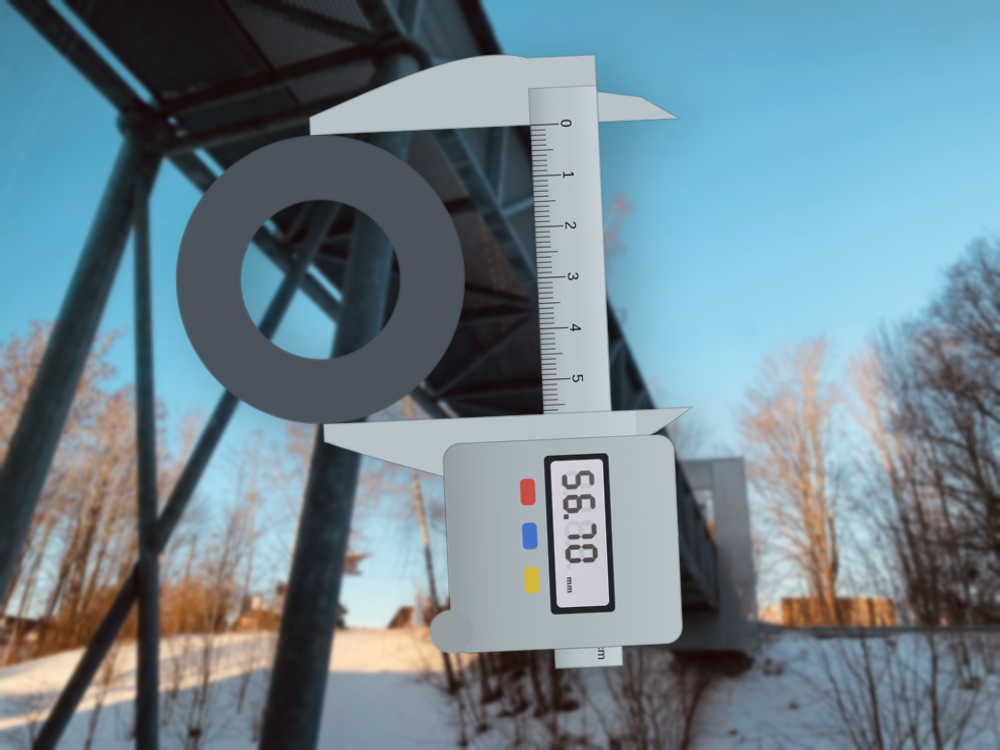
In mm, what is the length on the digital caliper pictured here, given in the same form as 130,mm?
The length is 56.70,mm
